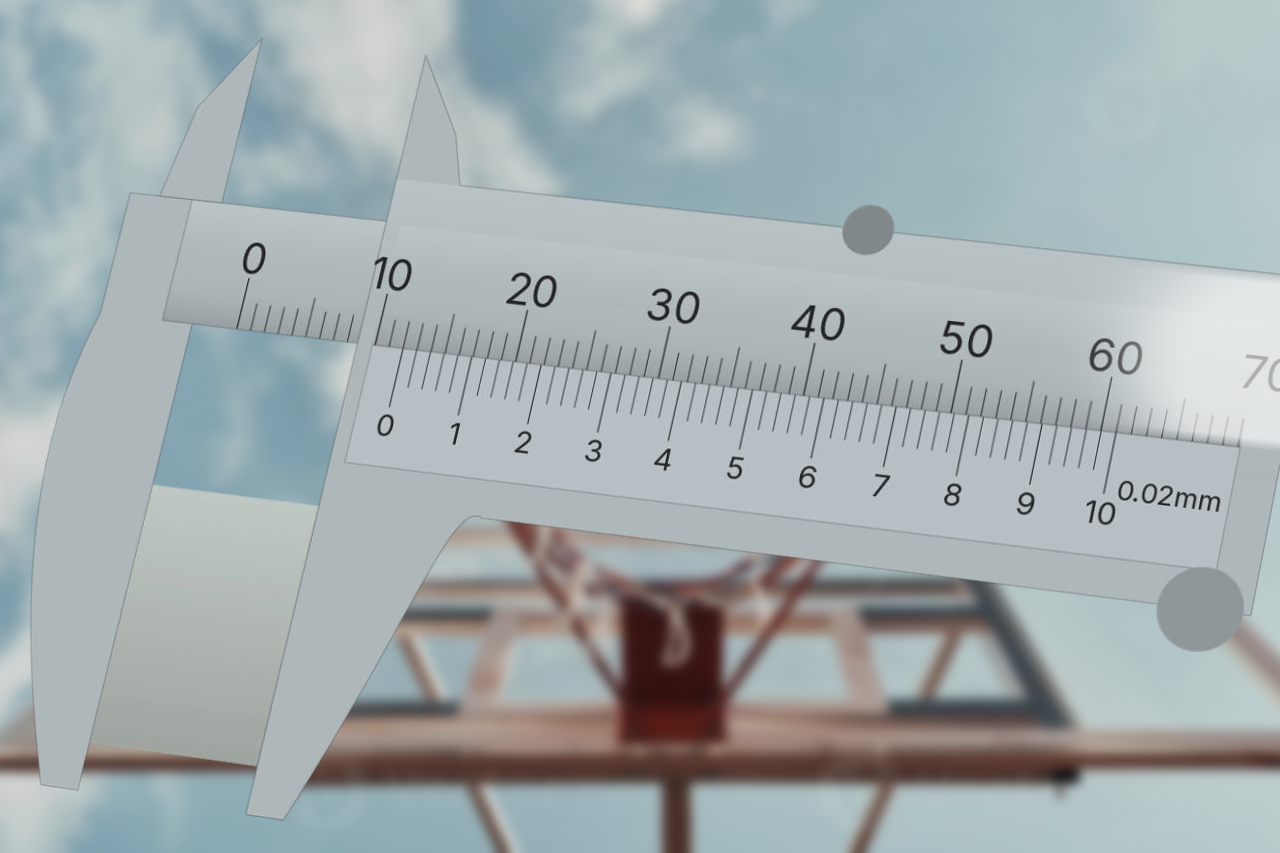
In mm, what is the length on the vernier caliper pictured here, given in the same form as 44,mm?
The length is 12.0,mm
